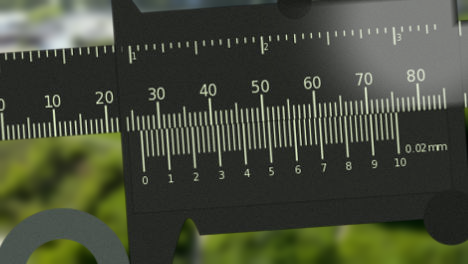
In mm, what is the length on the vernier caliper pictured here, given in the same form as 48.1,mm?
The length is 26.5,mm
